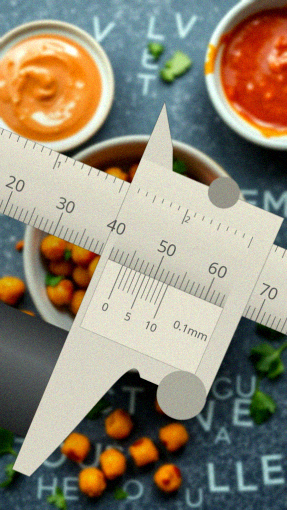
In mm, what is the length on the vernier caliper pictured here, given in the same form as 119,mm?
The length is 43.8,mm
